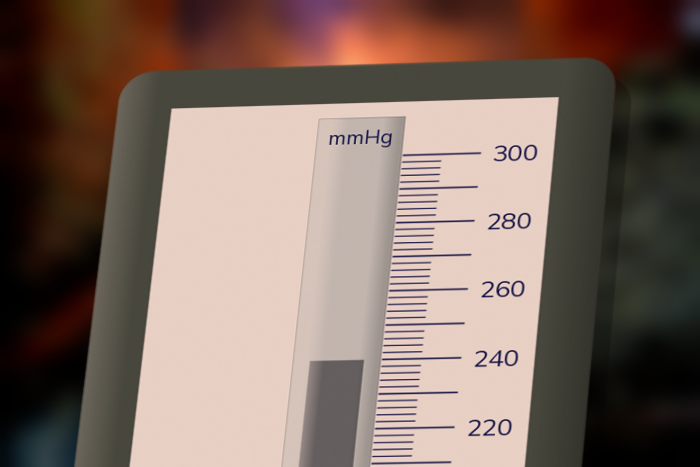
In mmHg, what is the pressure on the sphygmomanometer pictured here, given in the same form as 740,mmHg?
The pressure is 240,mmHg
